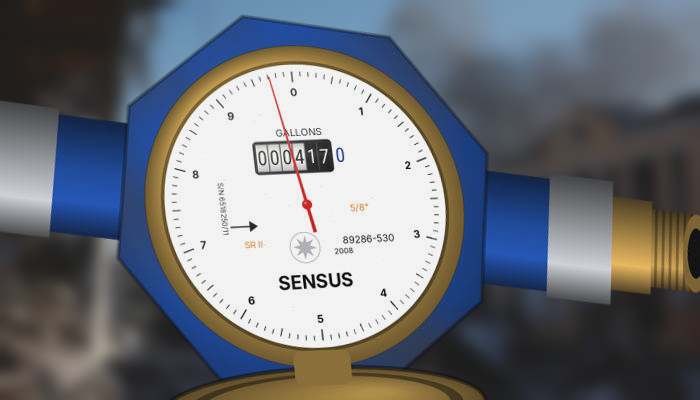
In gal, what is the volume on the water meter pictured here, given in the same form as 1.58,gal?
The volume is 4169.7,gal
